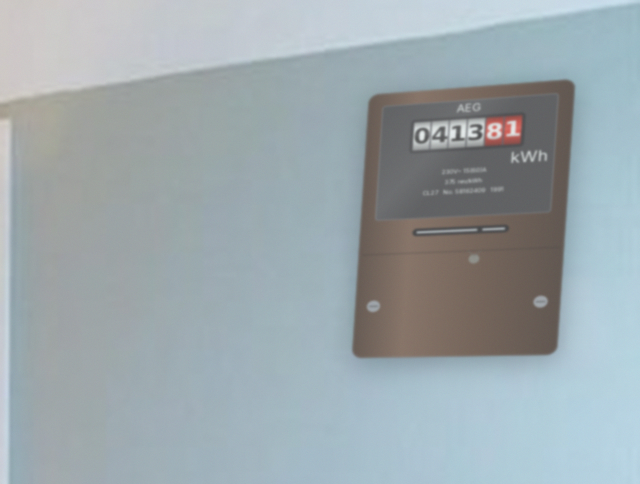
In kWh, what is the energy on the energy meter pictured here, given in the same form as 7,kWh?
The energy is 413.81,kWh
